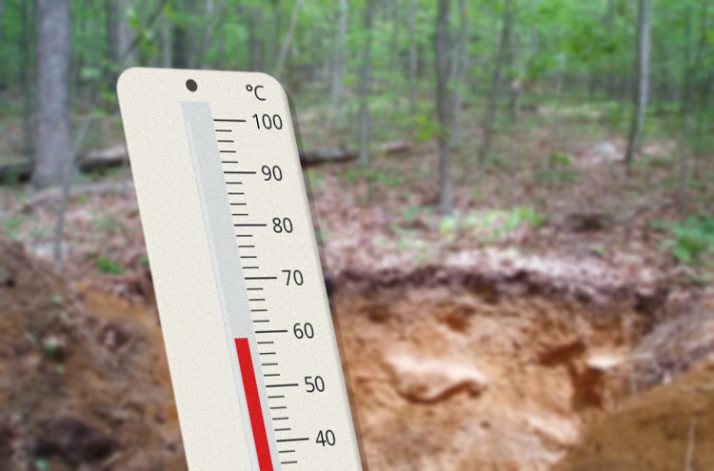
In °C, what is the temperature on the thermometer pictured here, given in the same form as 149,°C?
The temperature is 59,°C
